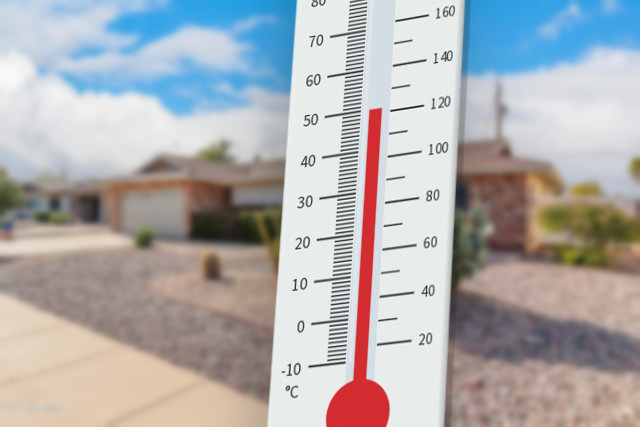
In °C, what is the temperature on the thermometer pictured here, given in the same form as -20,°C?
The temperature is 50,°C
